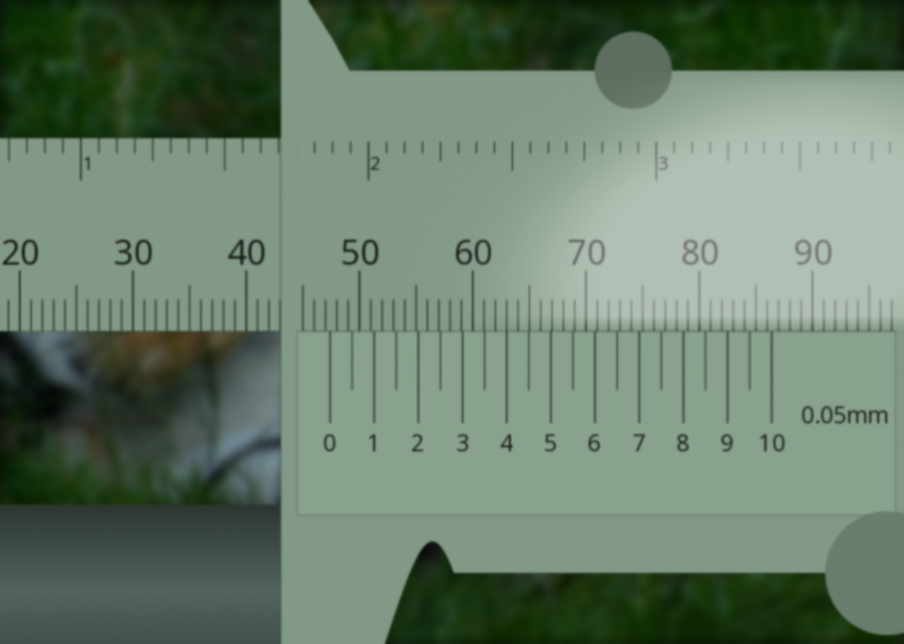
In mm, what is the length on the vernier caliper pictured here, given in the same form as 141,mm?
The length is 47.4,mm
